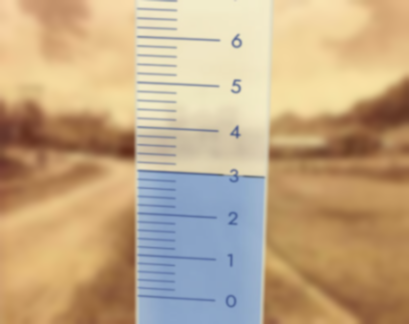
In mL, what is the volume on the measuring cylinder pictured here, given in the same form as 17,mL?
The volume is 3,mL
